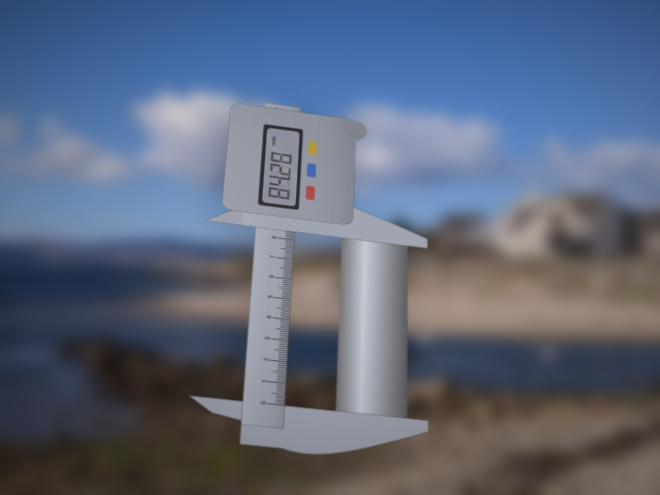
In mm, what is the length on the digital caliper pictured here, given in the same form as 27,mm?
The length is 84.28,mm
